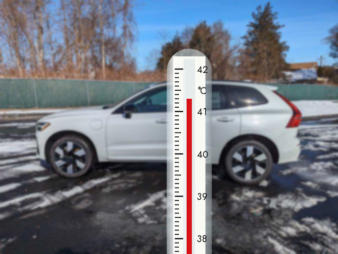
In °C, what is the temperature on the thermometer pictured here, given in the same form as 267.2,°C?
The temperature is 41.3,°C
